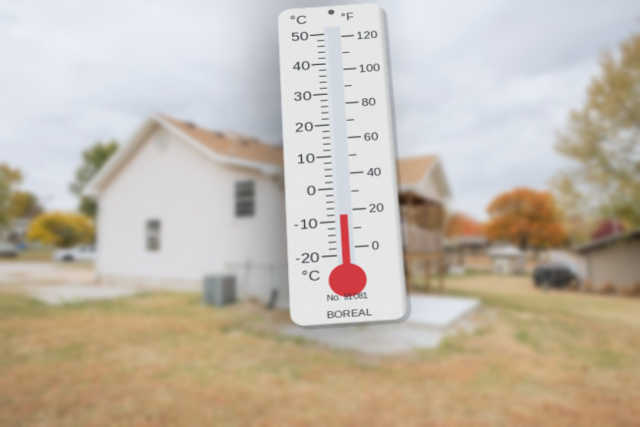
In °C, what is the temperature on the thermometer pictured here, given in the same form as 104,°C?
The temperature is -8,°C
